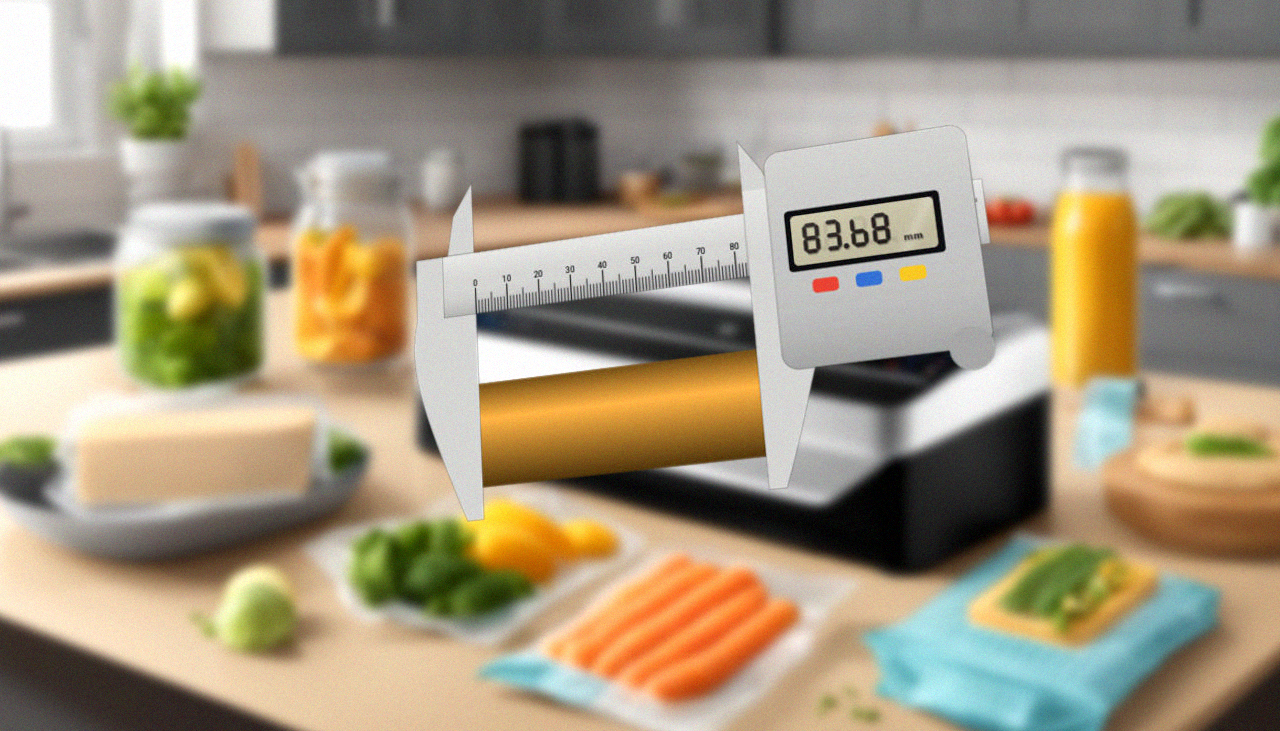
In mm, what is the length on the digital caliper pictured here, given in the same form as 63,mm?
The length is 83.68,mm
